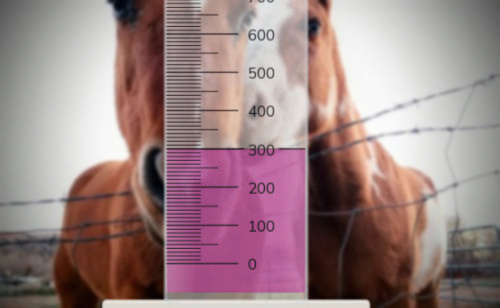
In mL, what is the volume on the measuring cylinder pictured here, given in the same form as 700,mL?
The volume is 300,mL
